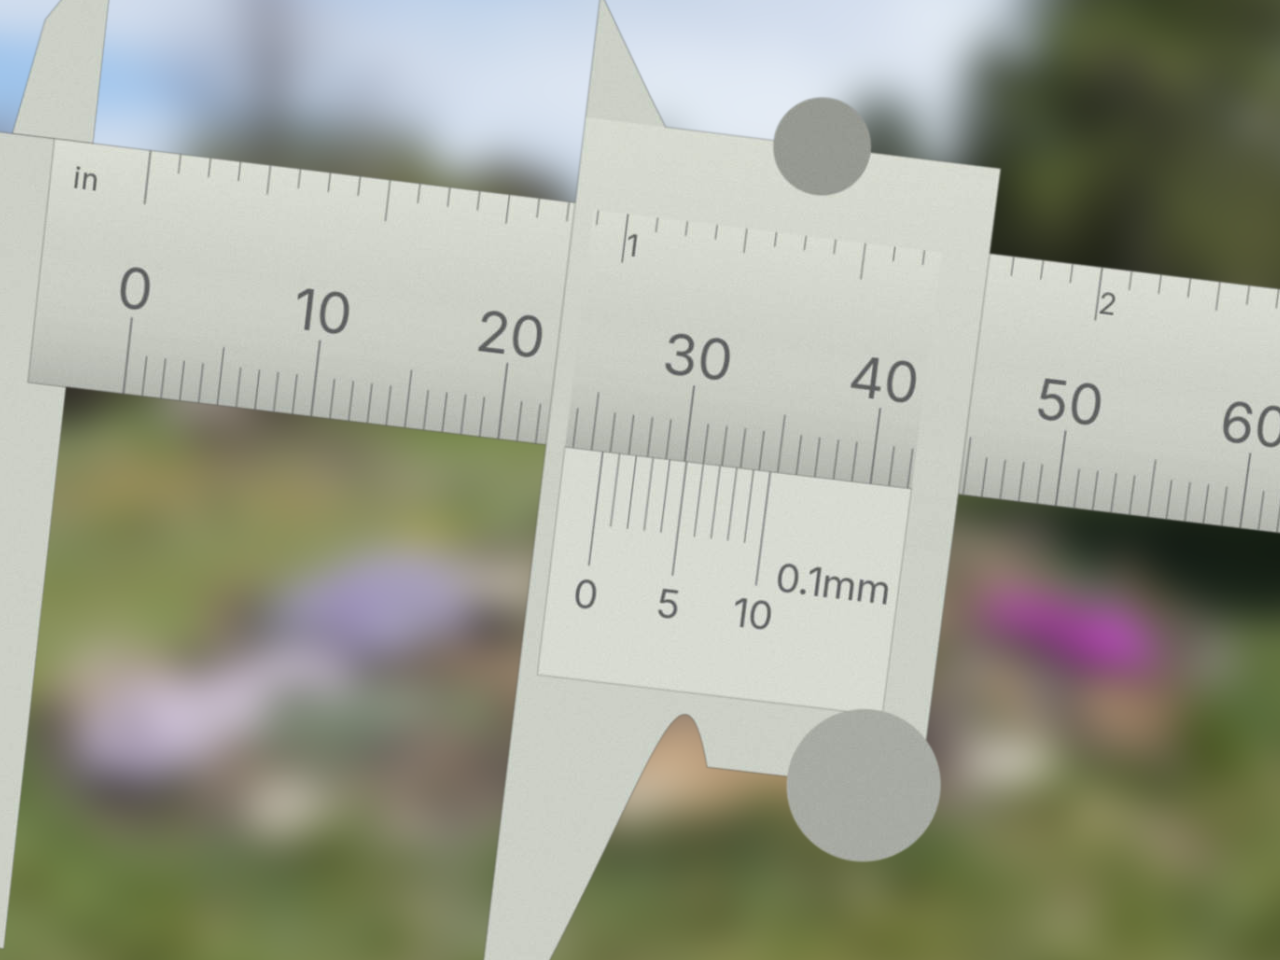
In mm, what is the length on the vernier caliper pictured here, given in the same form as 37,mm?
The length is 25.6,mm
